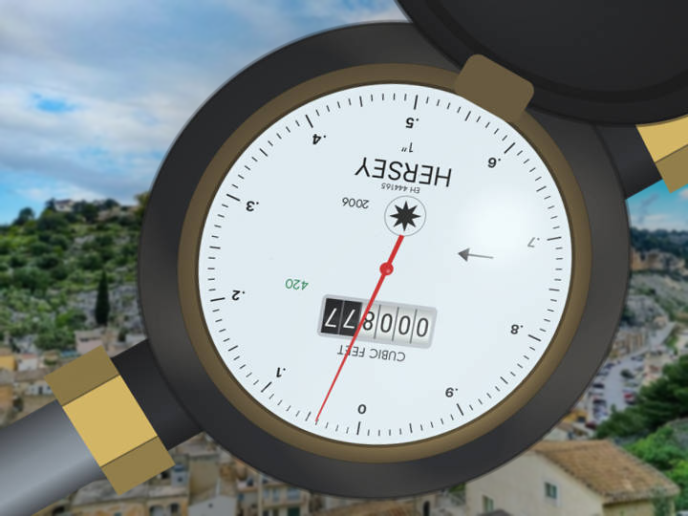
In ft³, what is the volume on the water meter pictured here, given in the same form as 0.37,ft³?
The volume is 877.04,ft³
